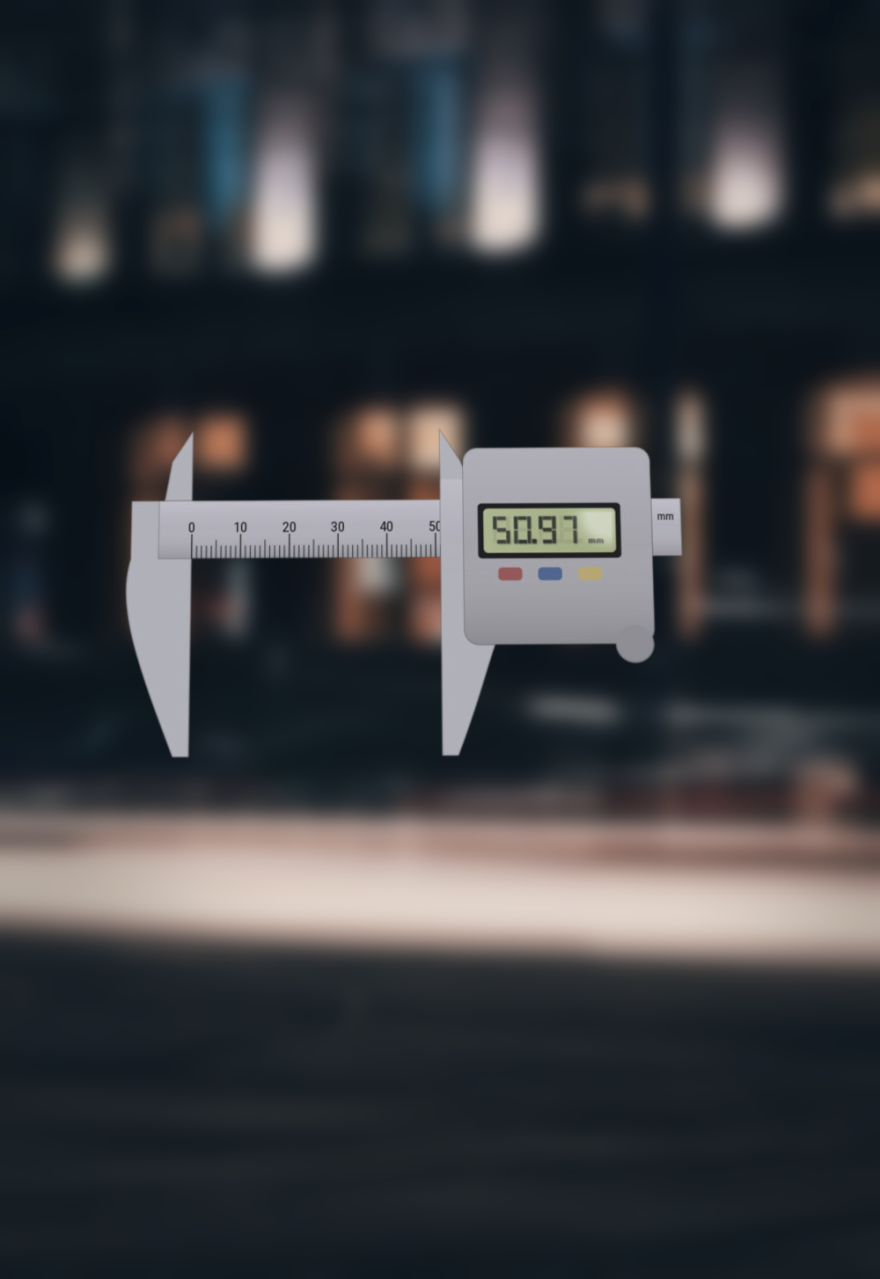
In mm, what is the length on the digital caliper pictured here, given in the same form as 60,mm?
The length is 50.97,mm
